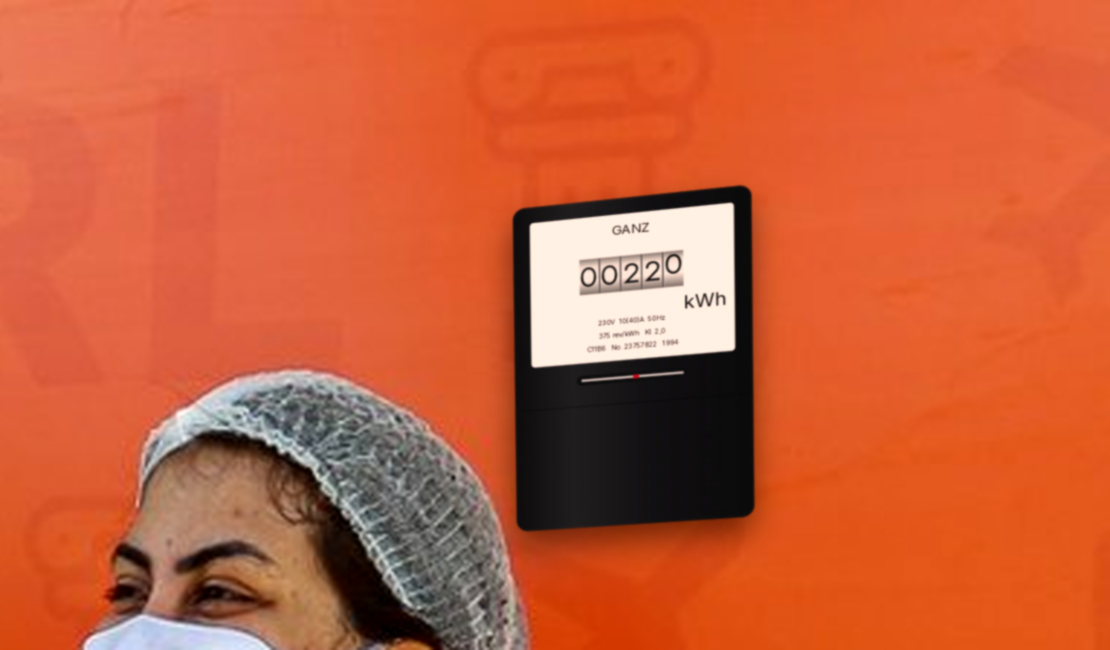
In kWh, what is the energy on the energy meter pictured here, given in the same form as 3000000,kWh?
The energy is 220,kWh
